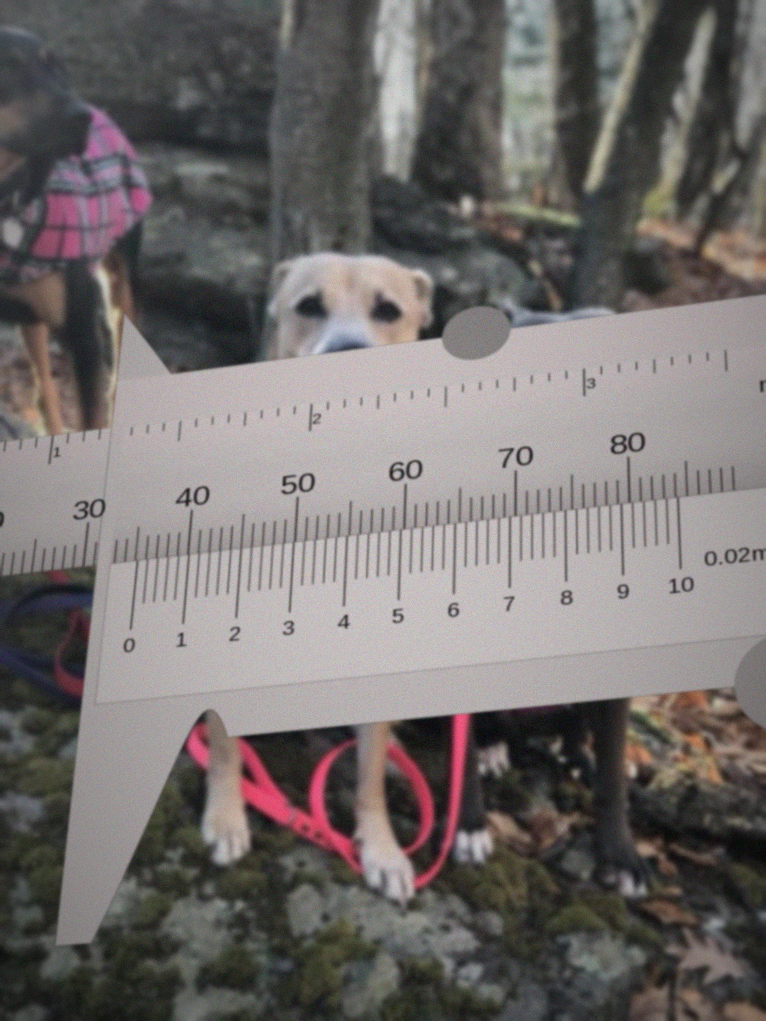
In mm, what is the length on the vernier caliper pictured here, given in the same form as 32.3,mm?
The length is 35.2,mm
